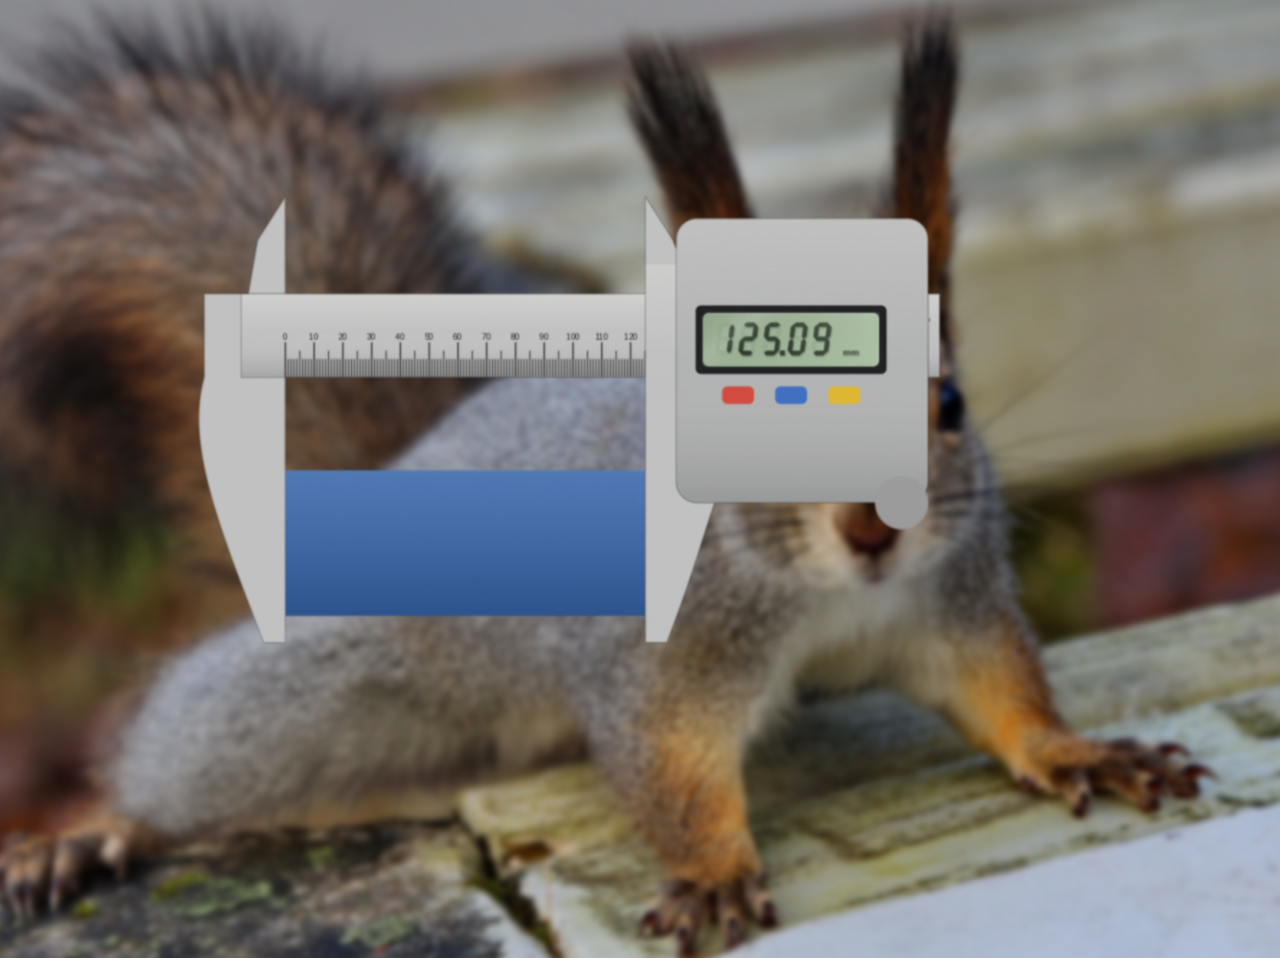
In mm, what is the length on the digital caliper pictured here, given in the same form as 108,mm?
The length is 125.09,mm
